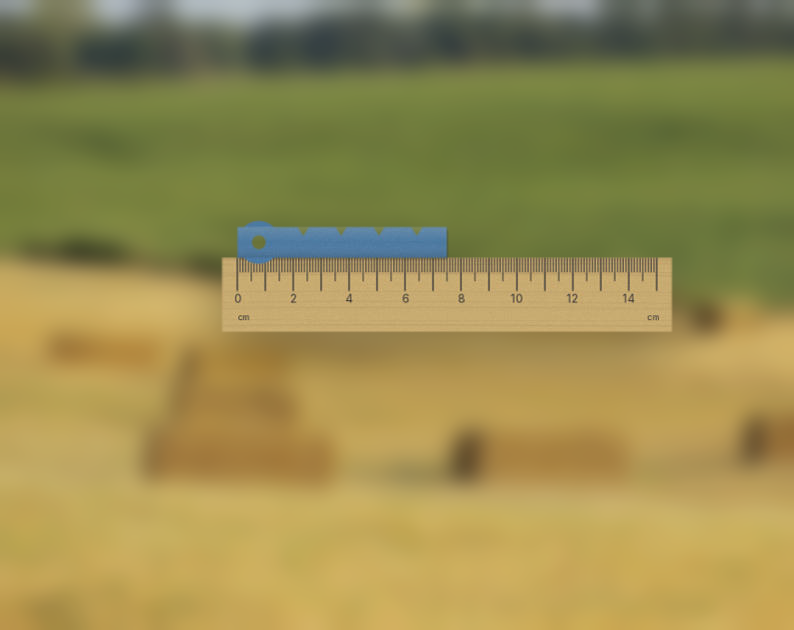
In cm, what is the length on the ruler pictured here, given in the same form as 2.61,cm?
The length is 7.5,cm
